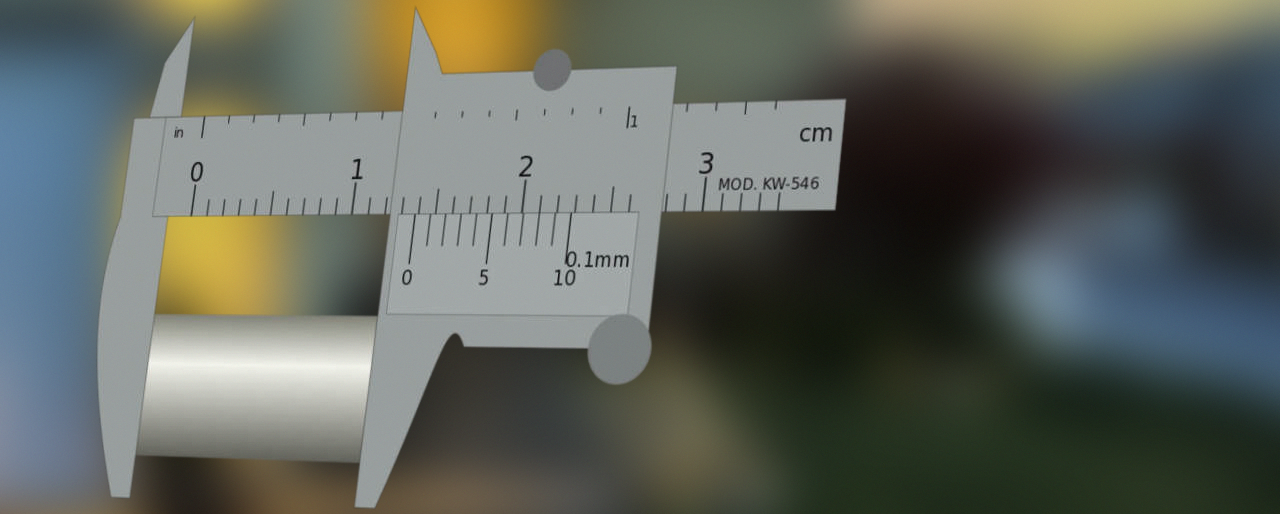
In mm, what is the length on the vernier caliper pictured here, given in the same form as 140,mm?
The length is 13.8,mm
